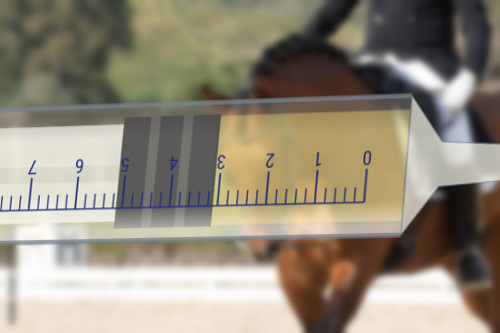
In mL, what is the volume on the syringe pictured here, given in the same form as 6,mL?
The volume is 3.1,mL
